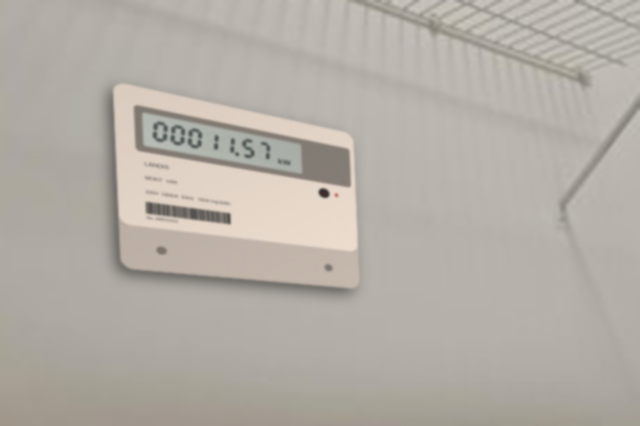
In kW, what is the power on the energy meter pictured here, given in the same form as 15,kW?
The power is 11.57,kW
